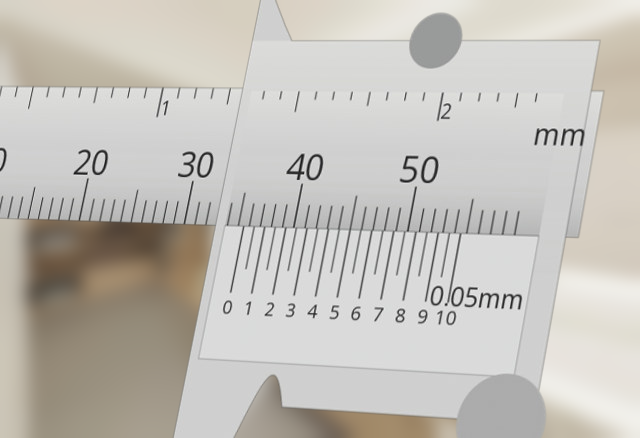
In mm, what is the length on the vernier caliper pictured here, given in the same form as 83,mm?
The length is 35.5,mm
